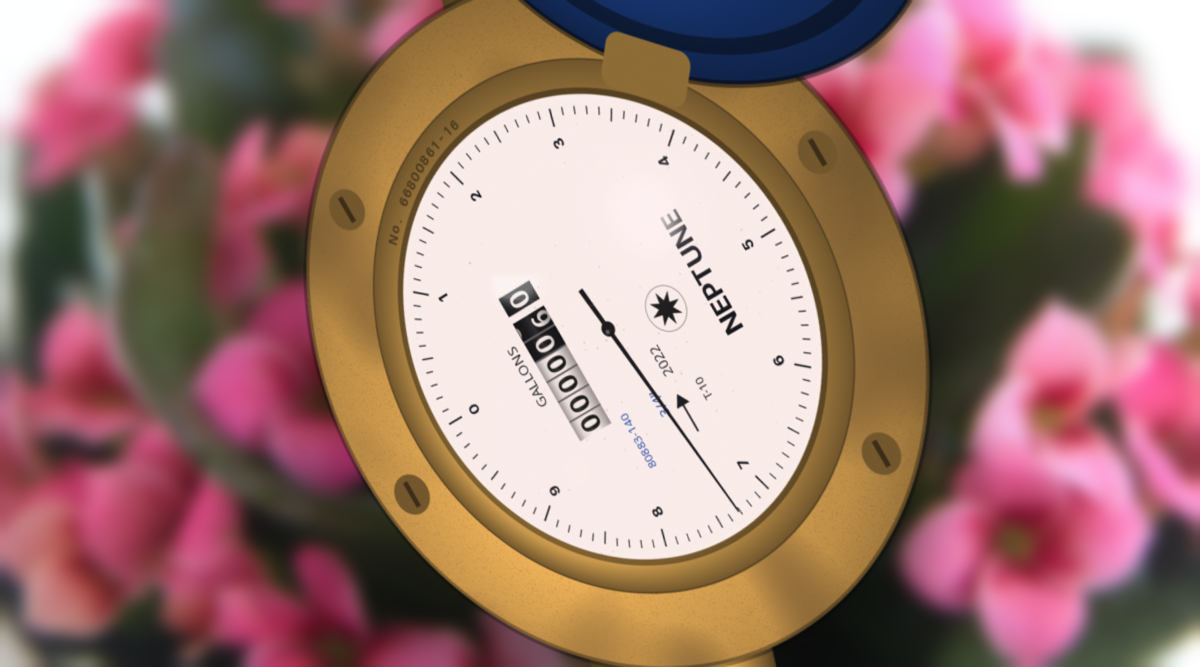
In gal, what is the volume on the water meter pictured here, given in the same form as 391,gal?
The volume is 57.3,gal
